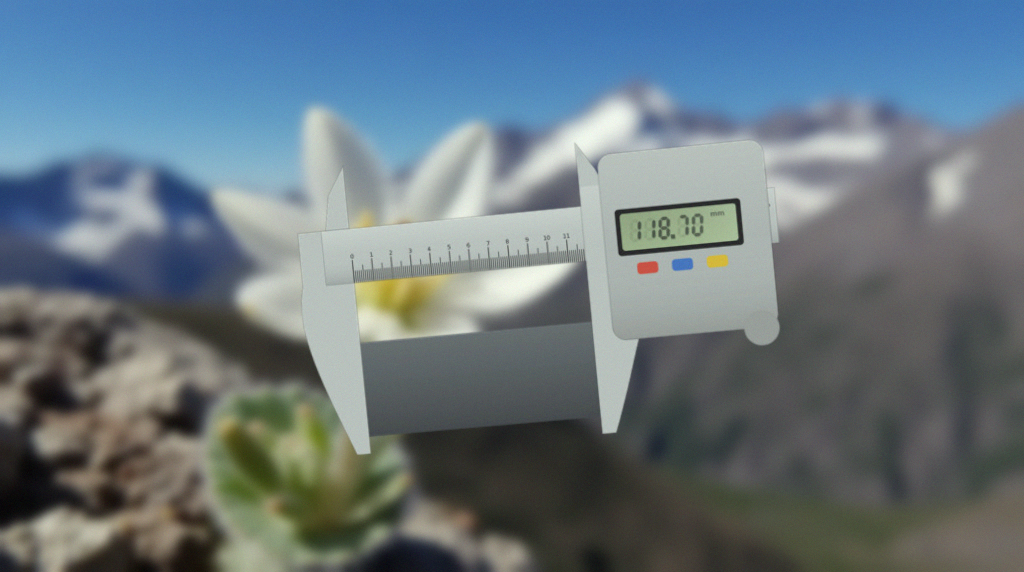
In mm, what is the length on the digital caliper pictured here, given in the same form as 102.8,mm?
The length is 118.70,mm
